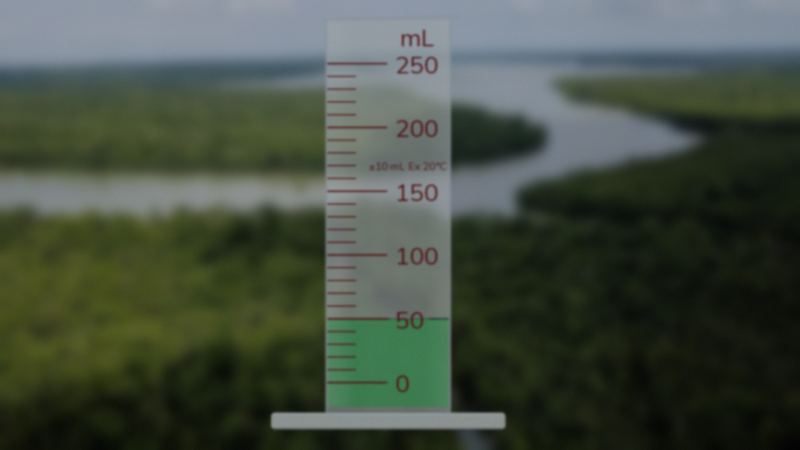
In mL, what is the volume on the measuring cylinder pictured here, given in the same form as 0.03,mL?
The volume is 50,mL
